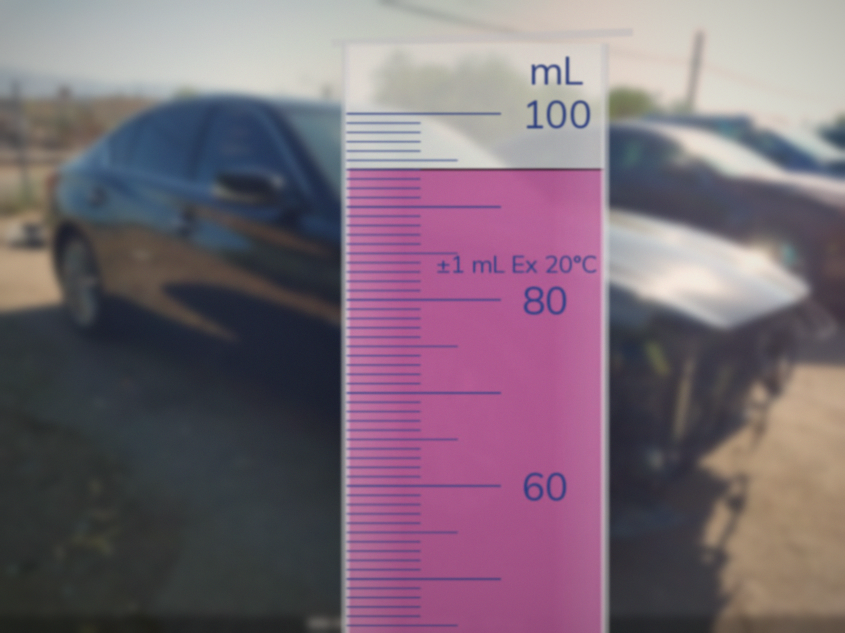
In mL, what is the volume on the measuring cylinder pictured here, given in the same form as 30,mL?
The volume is 94,mL
